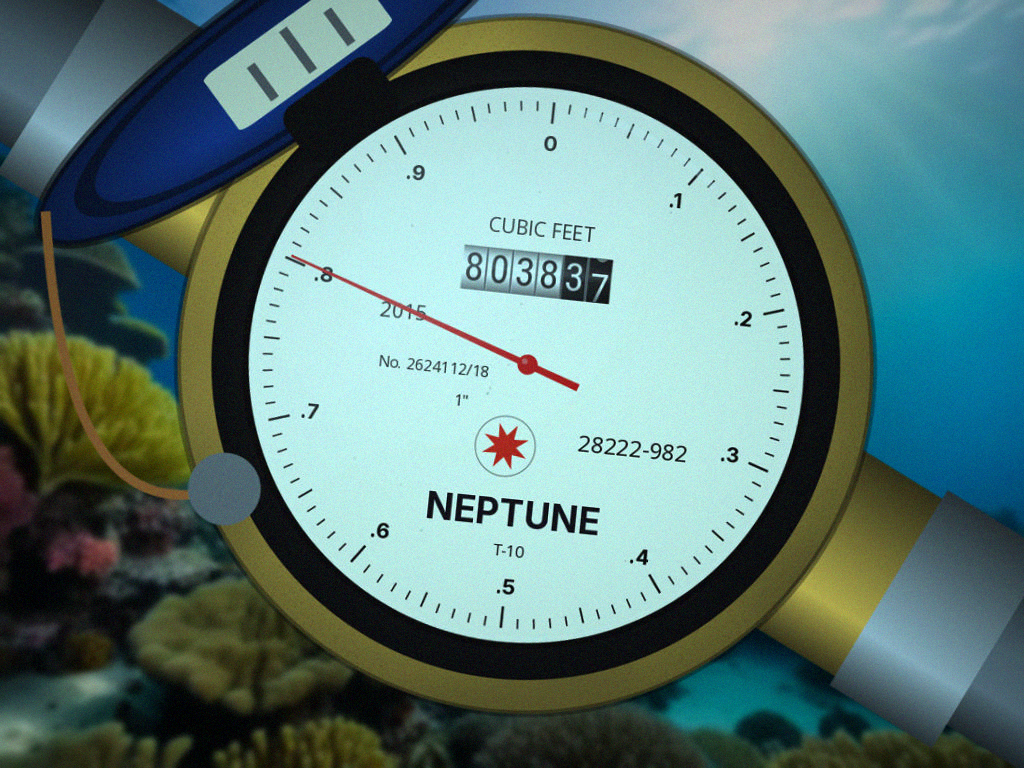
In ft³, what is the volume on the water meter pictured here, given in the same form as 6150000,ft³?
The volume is 803836.80,ft³
